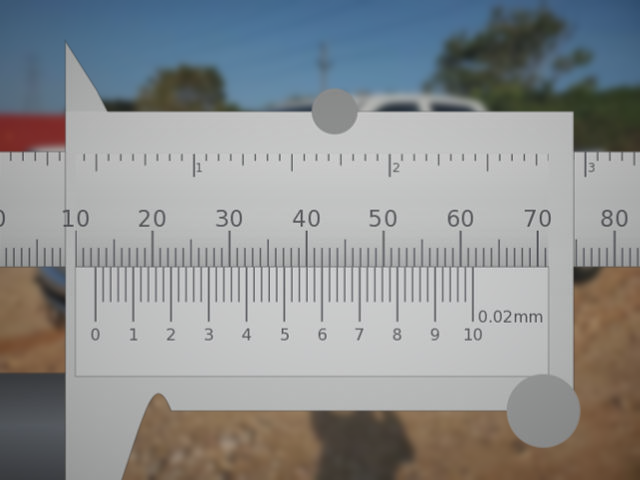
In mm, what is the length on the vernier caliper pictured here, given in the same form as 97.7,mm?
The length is 12.6,mm
